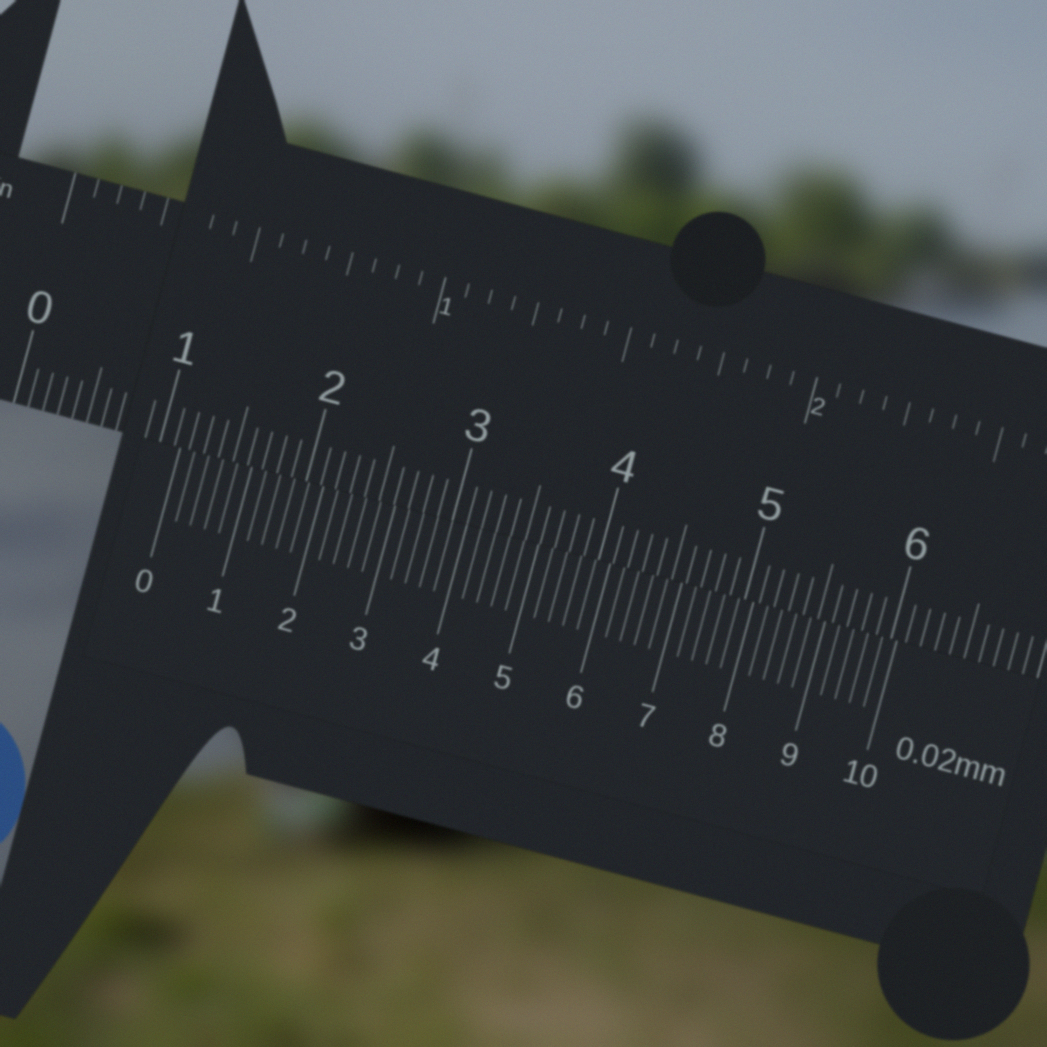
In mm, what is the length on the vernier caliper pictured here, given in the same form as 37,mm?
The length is 11.4,mm
